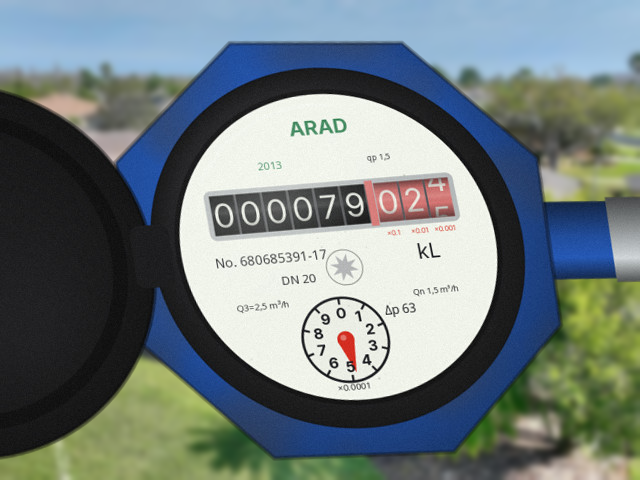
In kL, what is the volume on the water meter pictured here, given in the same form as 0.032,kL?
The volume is 79.0244,kL
